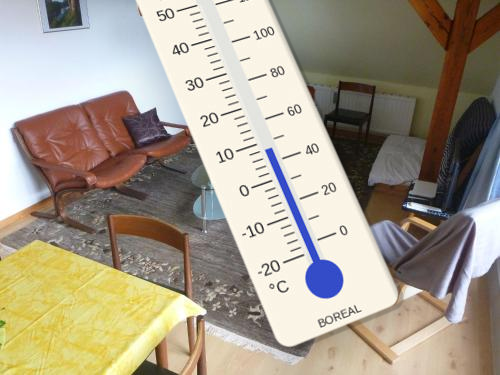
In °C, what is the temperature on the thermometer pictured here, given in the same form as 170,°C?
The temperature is 8,°C
